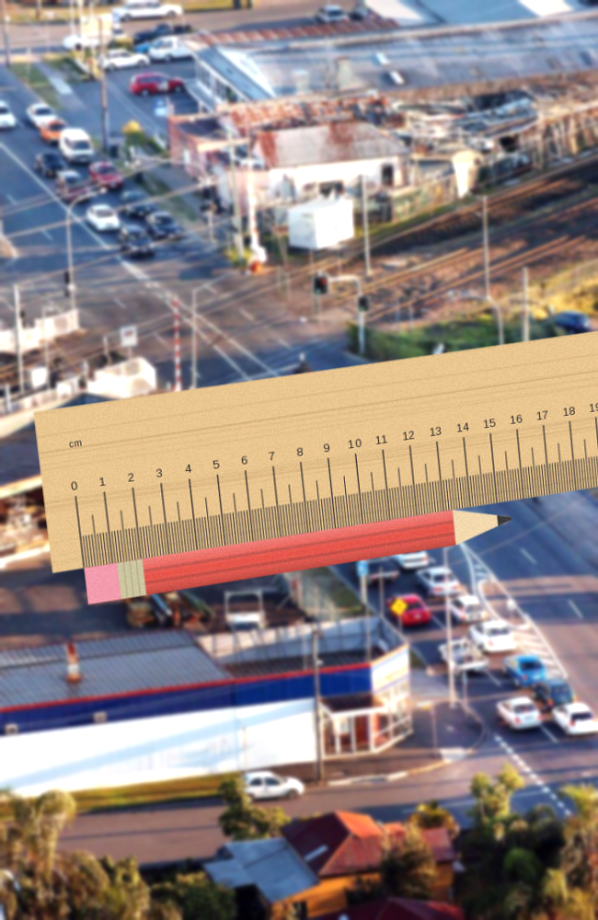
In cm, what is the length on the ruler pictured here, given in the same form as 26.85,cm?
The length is 15.5,cm
